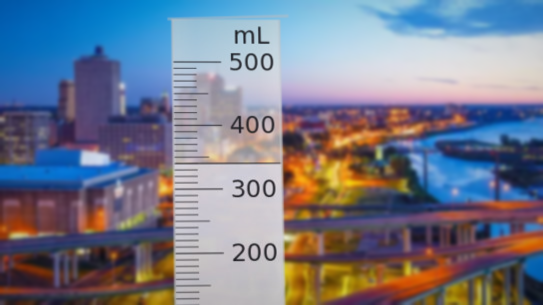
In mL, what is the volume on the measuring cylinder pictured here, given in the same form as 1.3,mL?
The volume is 340,mL
